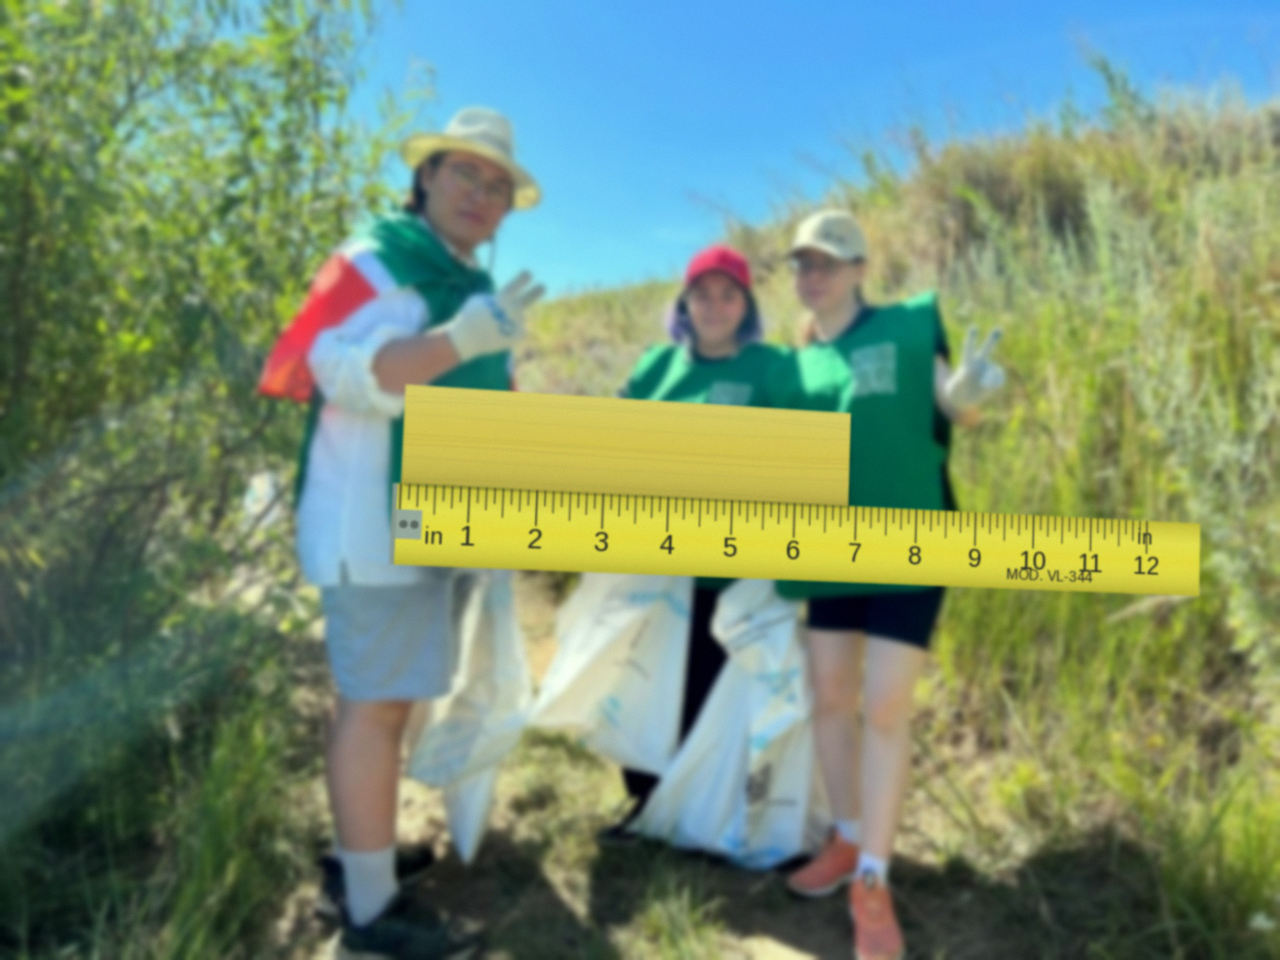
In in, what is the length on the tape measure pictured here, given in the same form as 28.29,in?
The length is 6.875,in
